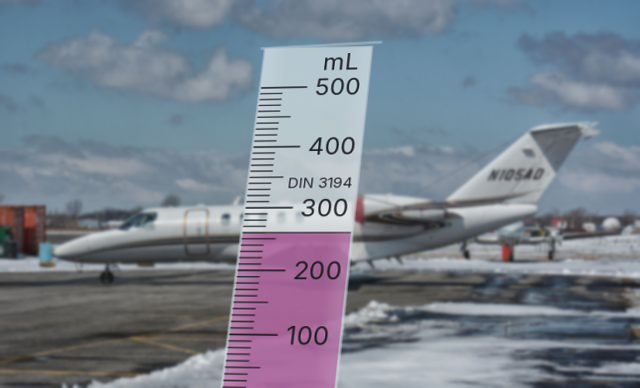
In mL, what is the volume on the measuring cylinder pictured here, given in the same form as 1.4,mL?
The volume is 260,mL
